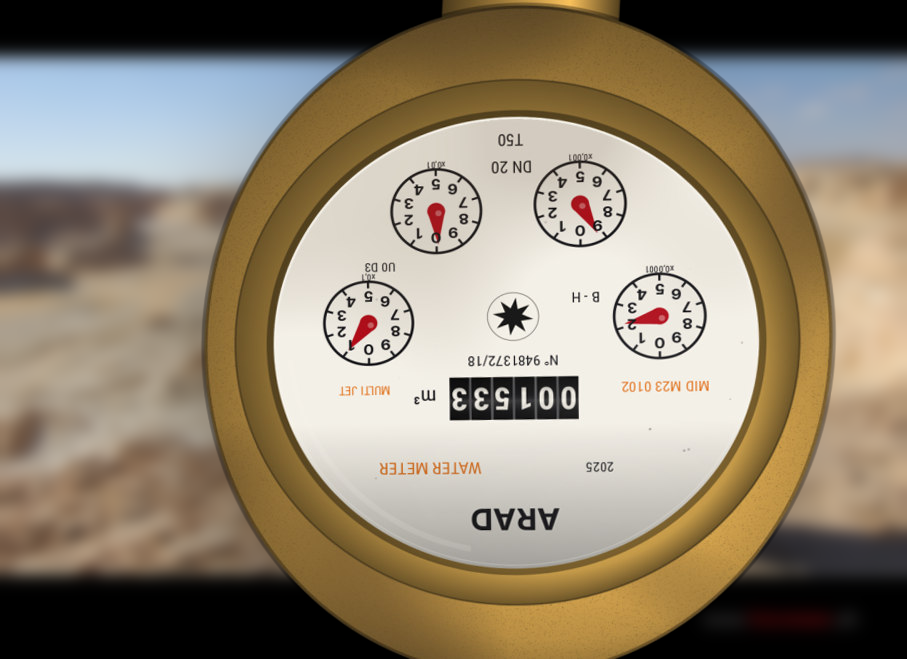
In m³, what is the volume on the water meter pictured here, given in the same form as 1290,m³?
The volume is 1533.0992,m³
